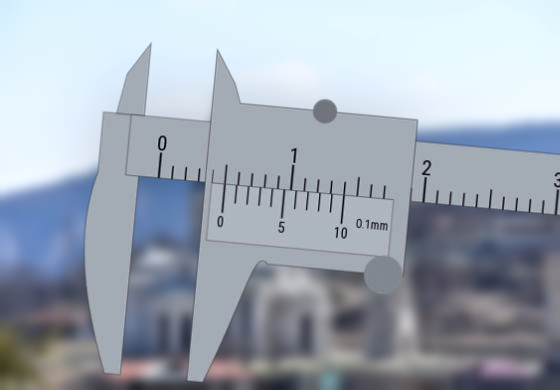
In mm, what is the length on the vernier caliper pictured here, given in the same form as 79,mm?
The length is 5.0,mm
